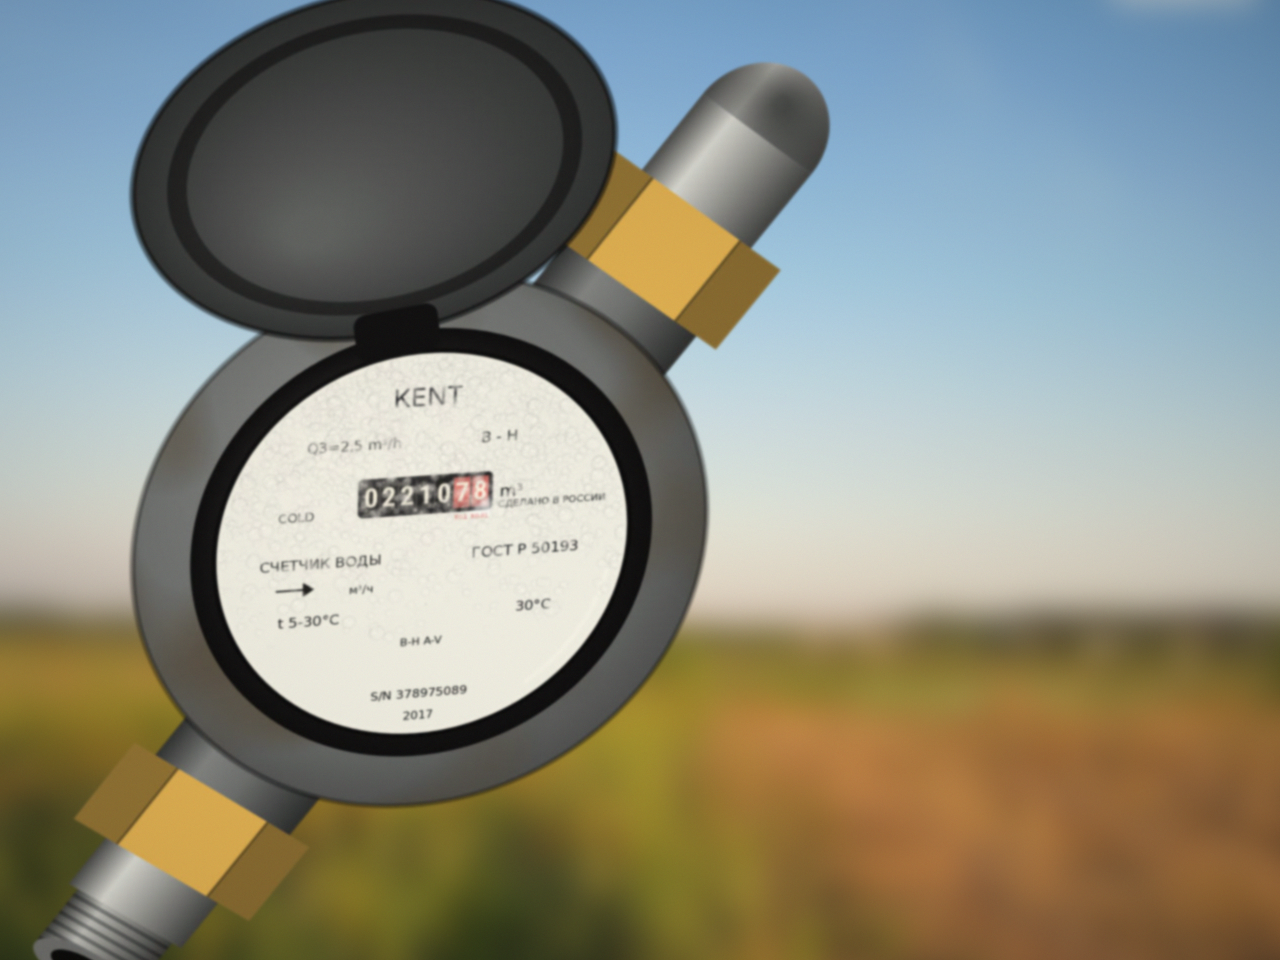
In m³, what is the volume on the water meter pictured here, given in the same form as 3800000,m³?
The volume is 2210.78,m³
